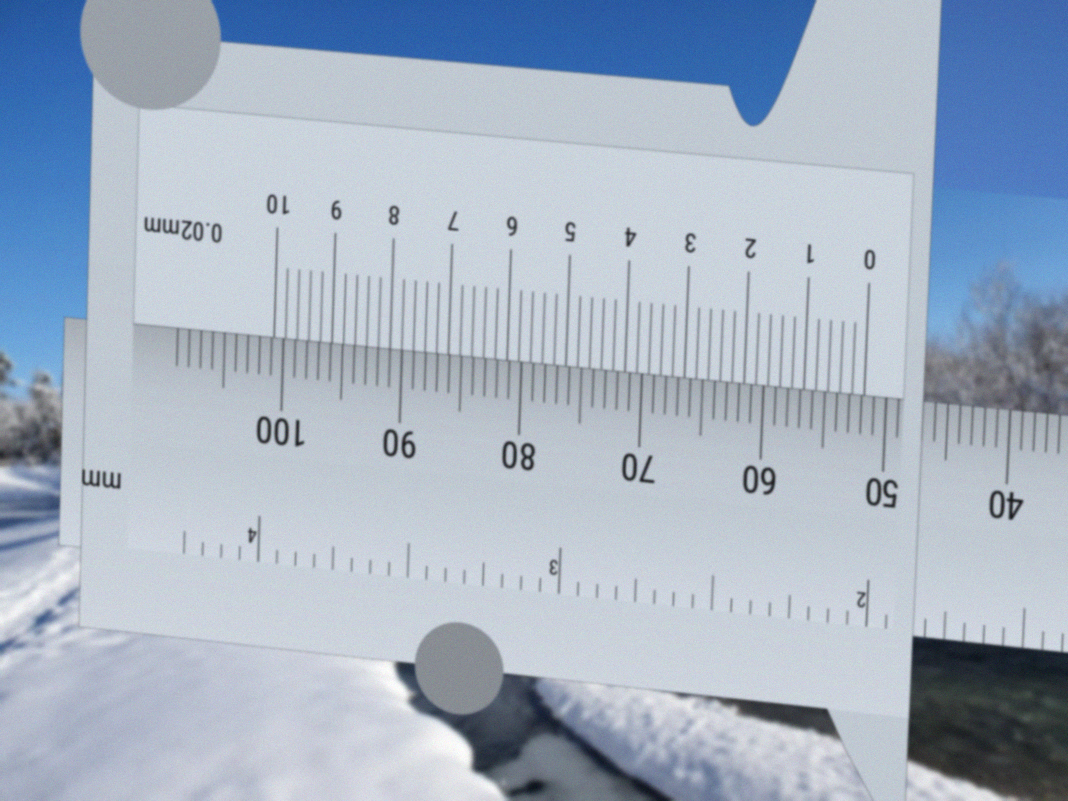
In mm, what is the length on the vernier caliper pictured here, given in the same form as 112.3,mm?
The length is 51.8,mm
